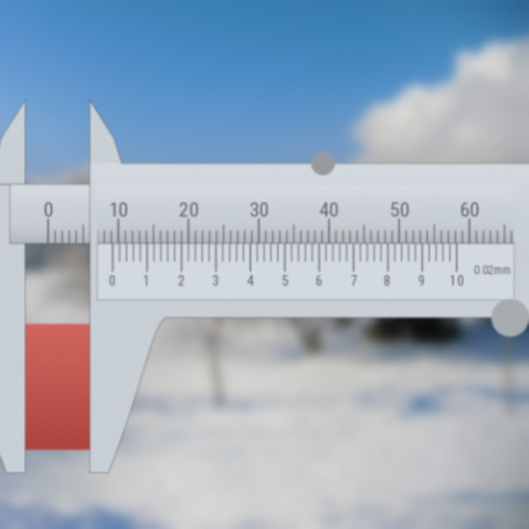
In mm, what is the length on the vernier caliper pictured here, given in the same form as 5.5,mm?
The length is 9.2,mm
